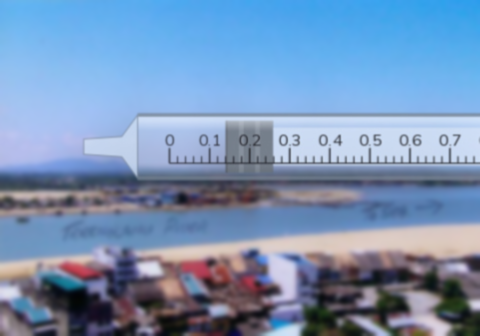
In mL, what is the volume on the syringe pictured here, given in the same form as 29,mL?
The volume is 0.14,mL
